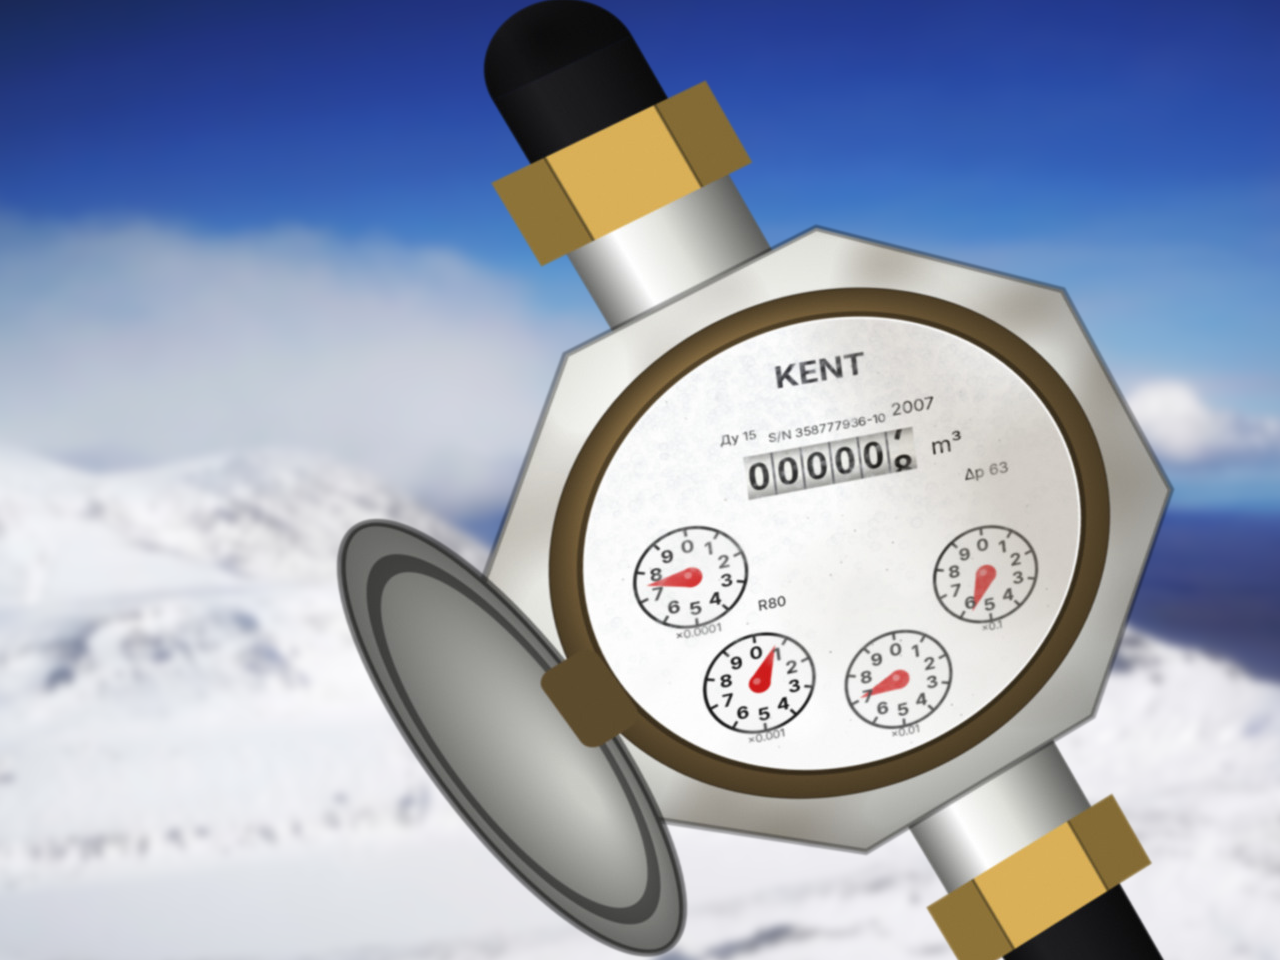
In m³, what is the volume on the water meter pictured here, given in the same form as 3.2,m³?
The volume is 7.5707,m³
